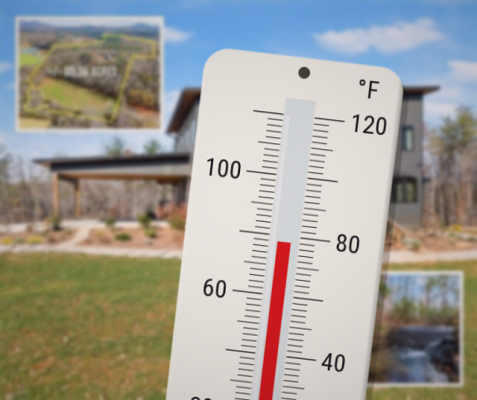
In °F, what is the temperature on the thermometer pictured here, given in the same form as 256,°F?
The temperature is 78,°F
